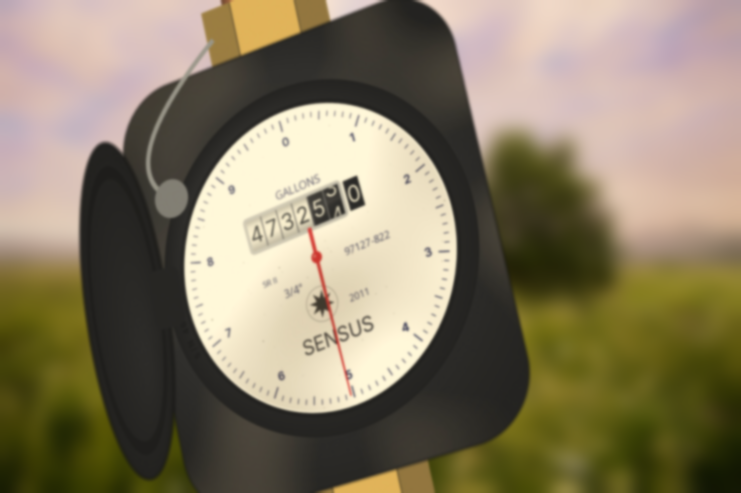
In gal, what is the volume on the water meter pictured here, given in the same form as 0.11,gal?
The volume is 4732535.0,gal
